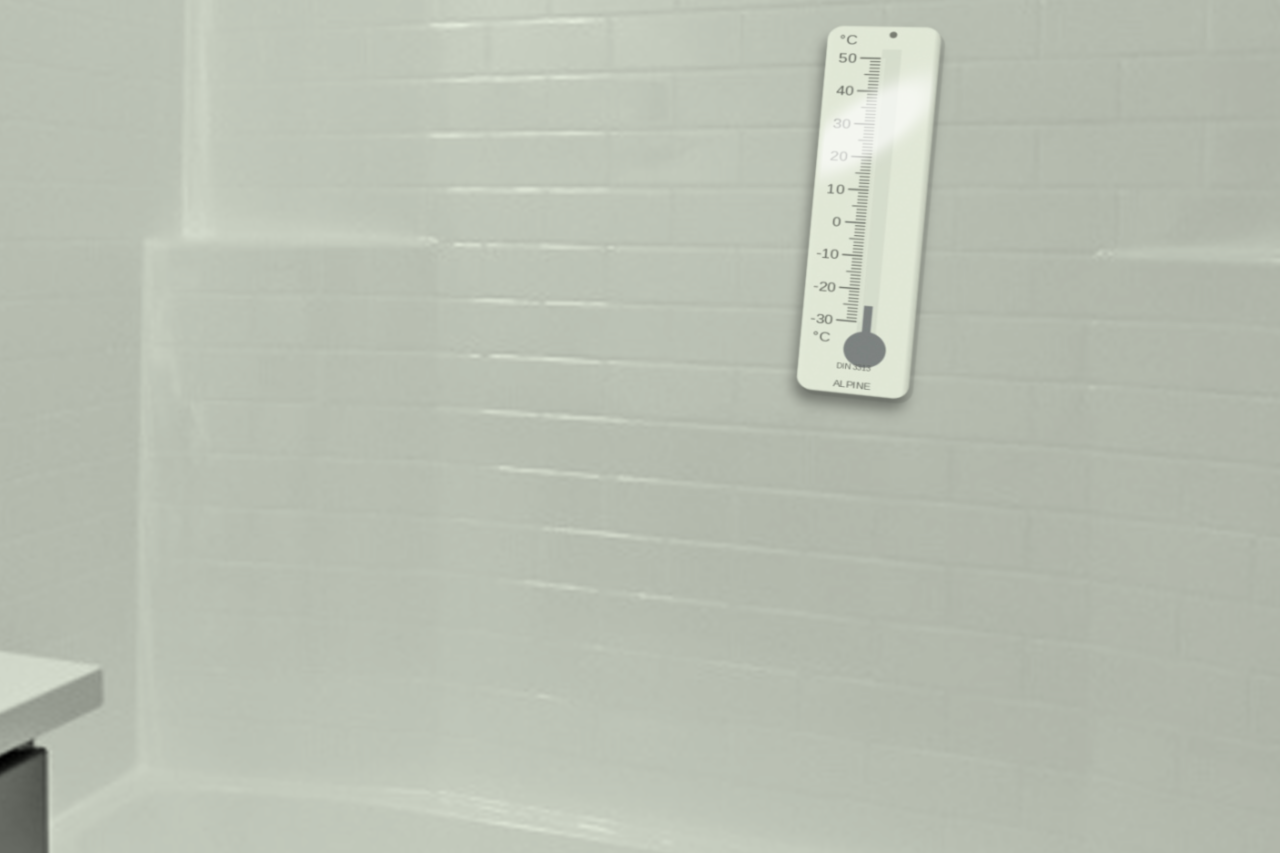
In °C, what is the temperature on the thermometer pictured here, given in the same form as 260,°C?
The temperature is -25,°C
